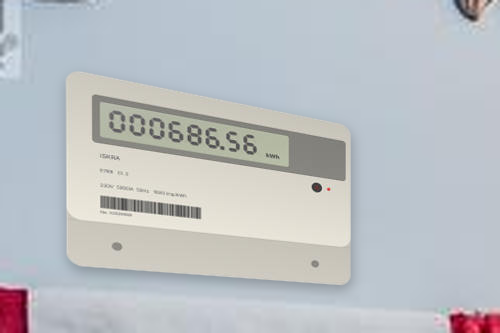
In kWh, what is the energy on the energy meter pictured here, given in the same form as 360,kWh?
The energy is 686.56,kWh
